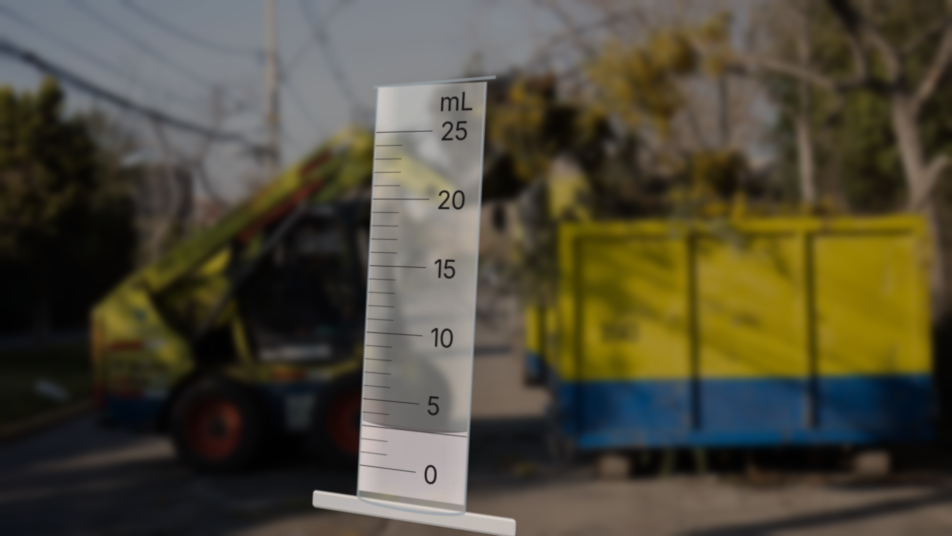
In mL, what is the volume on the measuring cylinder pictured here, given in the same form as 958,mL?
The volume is 3,mL
